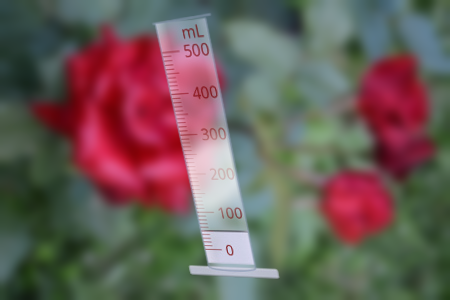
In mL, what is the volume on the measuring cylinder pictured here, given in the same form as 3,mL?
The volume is 50,mL
